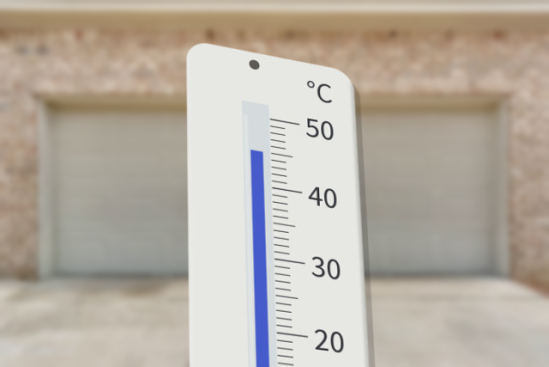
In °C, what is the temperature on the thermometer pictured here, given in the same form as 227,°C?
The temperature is 45,°C
